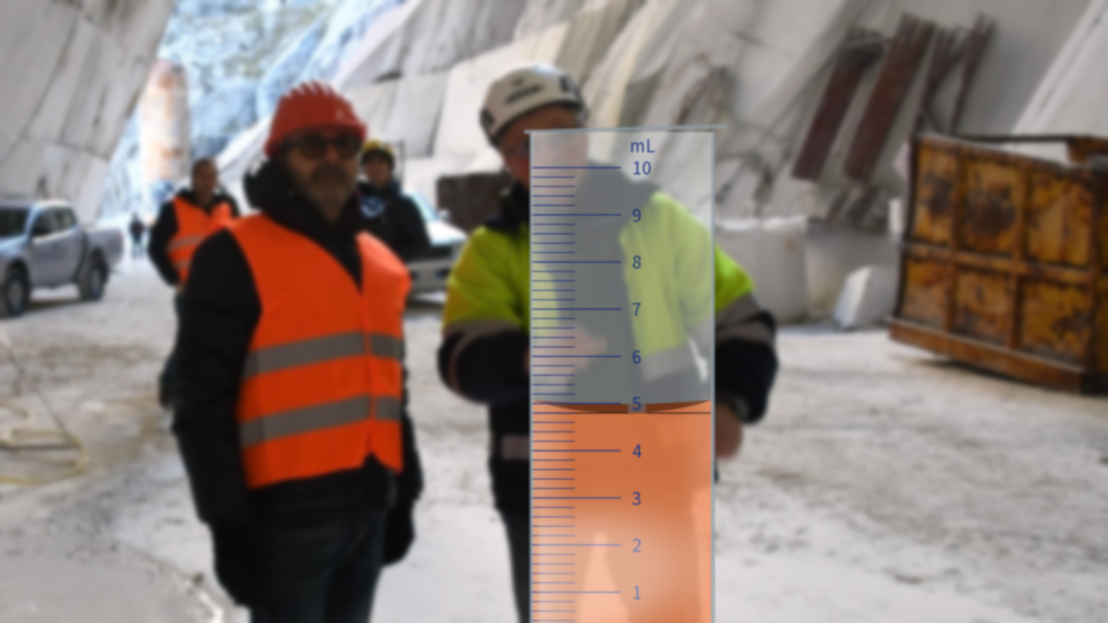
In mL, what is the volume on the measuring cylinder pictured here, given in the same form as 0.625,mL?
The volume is 4.8,mL
